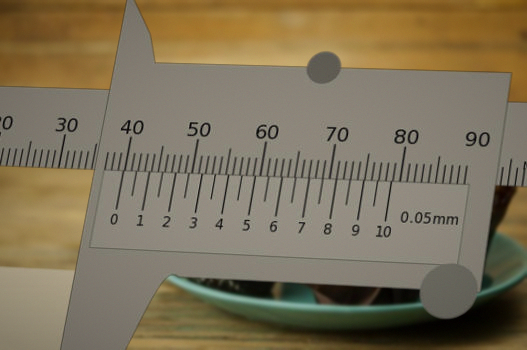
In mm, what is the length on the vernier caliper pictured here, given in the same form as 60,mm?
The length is 39.8,mm
